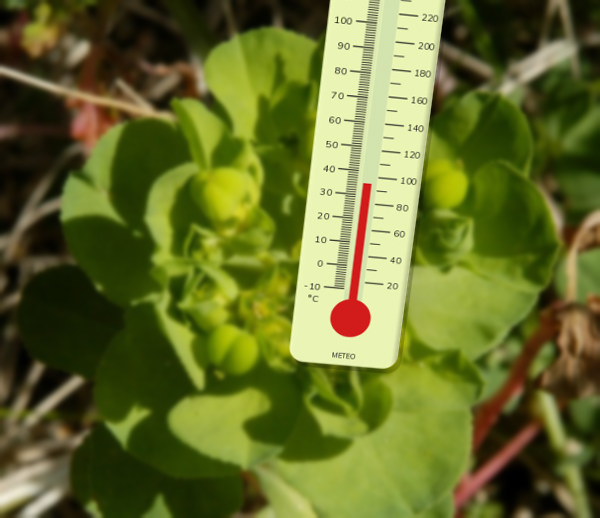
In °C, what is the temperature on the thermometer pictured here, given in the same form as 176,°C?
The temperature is 35,°C
